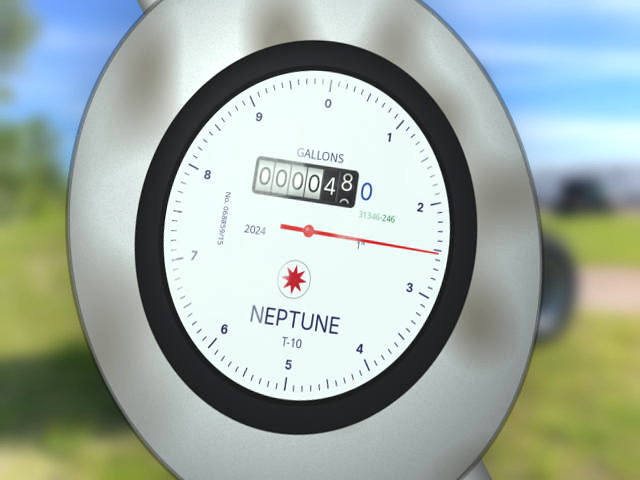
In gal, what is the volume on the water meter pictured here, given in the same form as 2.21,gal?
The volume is 482.5,gal
